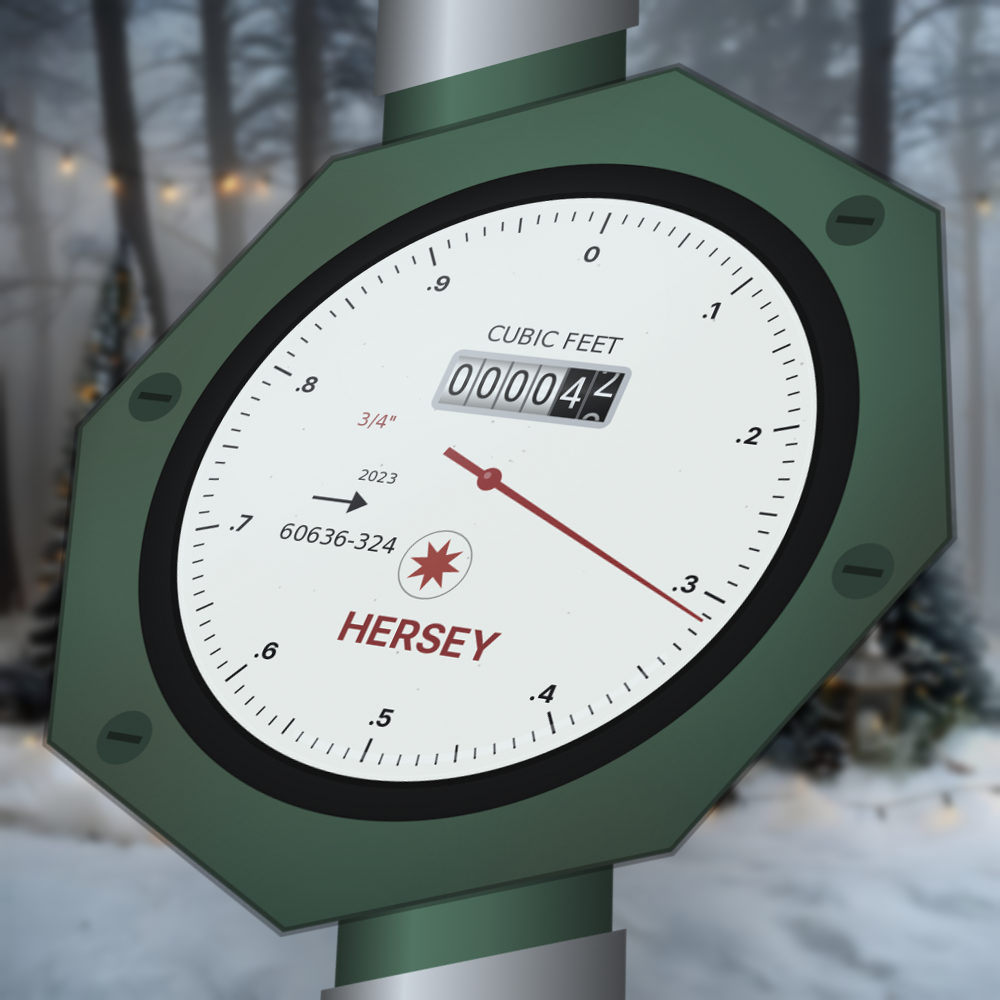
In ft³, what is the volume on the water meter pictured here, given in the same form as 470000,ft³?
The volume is 42.31,ft³
